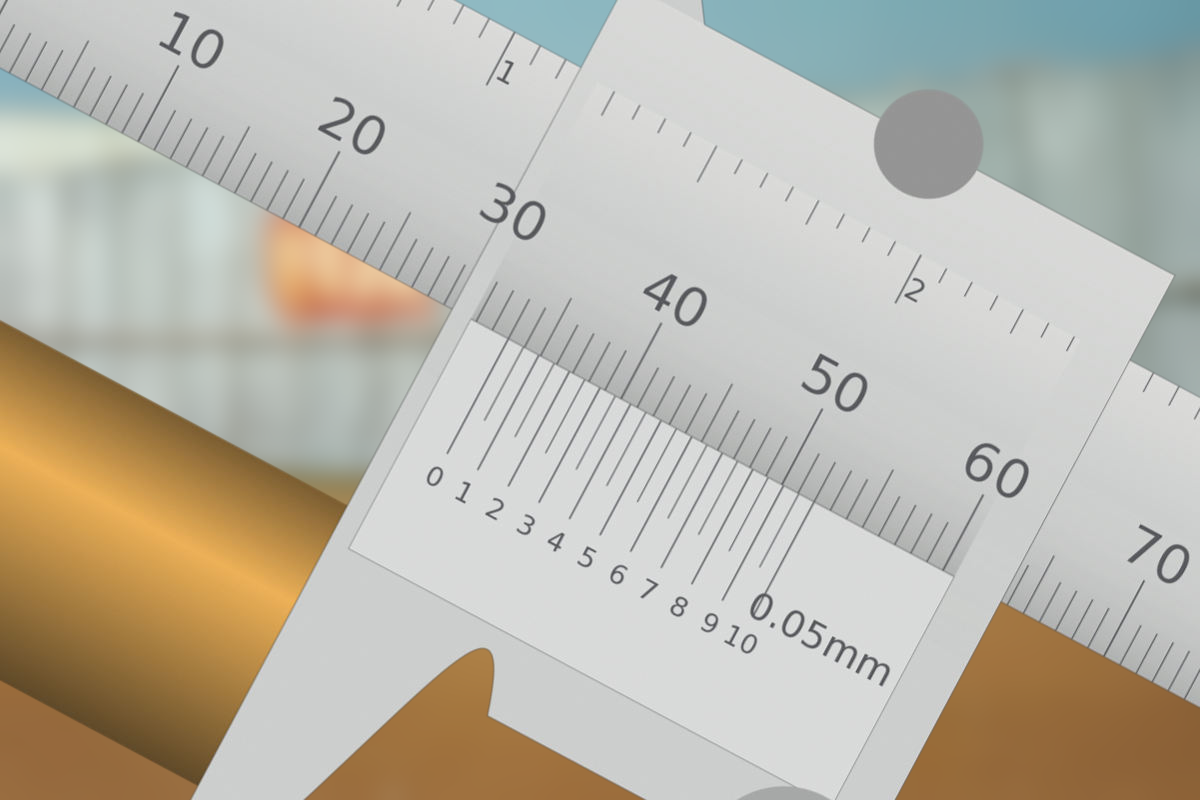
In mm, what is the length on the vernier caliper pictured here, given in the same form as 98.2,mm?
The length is 33.0,mm
